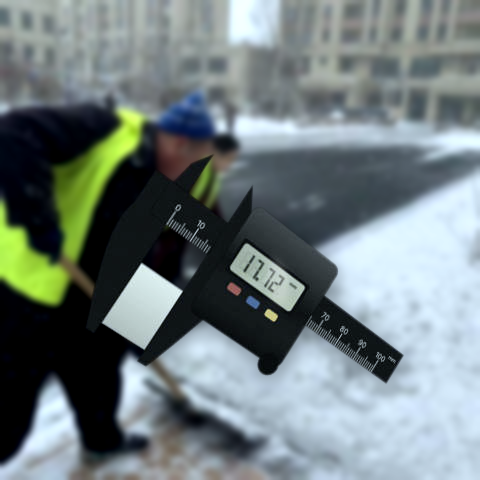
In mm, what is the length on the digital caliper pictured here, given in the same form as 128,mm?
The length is 17.72,mm
